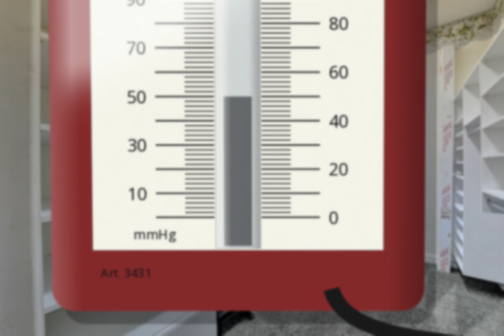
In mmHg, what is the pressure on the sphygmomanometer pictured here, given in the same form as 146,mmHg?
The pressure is 50,mmHg
